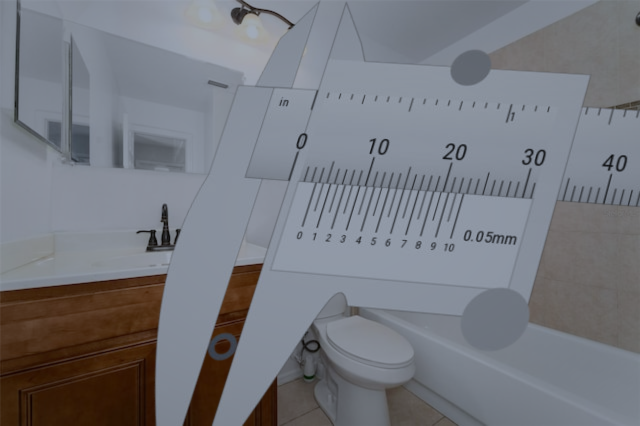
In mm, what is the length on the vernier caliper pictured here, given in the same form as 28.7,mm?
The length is 3.6,mm
